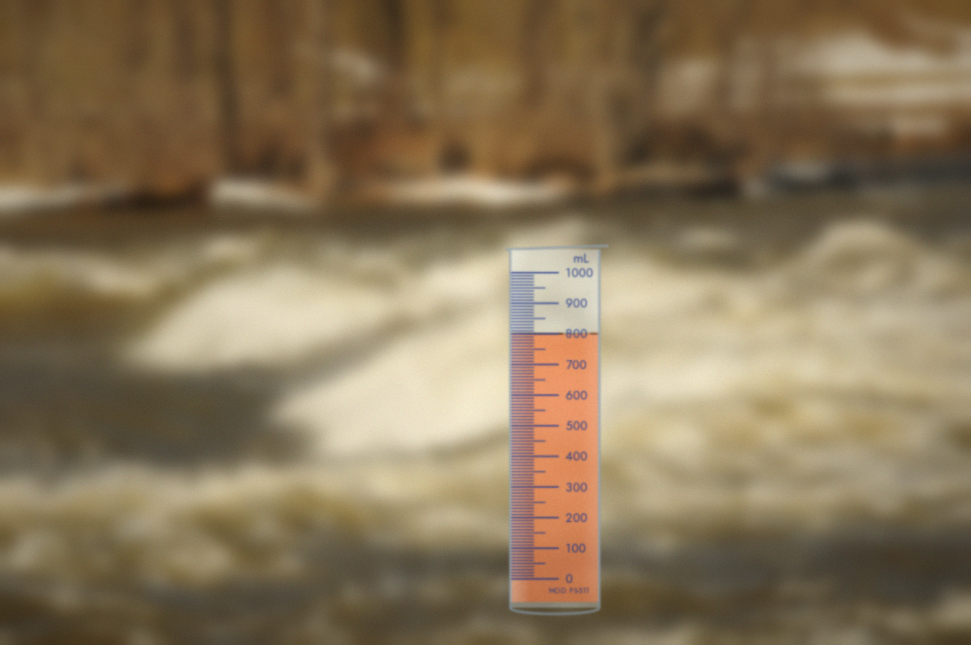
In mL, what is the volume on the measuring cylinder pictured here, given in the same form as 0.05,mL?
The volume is 800,mL
